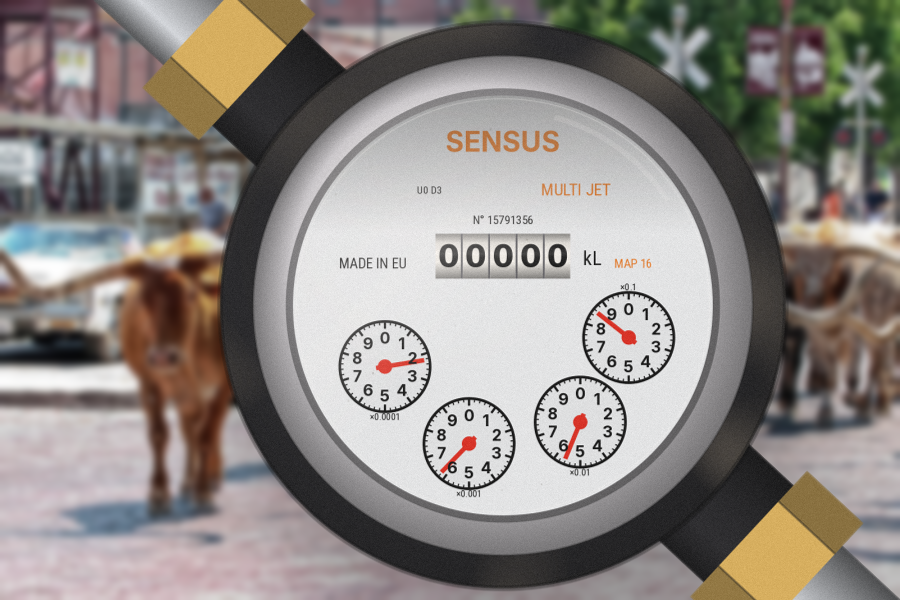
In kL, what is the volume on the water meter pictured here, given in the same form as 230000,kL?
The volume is 0.8562,kL
